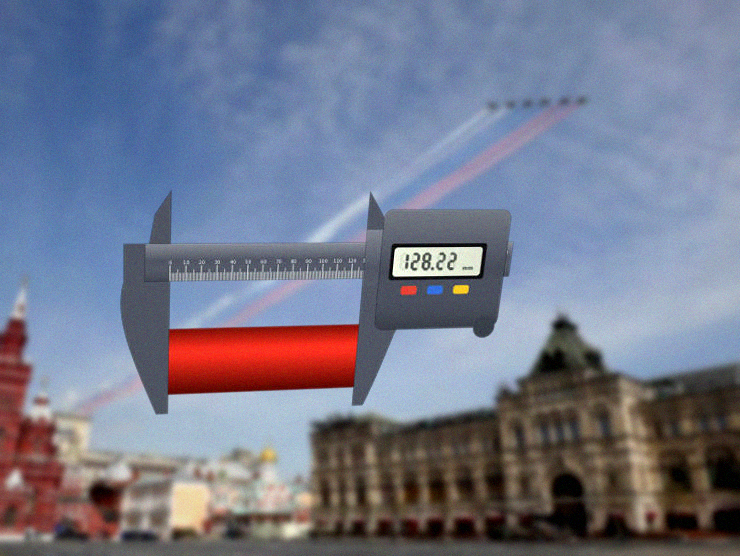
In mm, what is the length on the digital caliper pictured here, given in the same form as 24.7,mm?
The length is 128.22,mm
